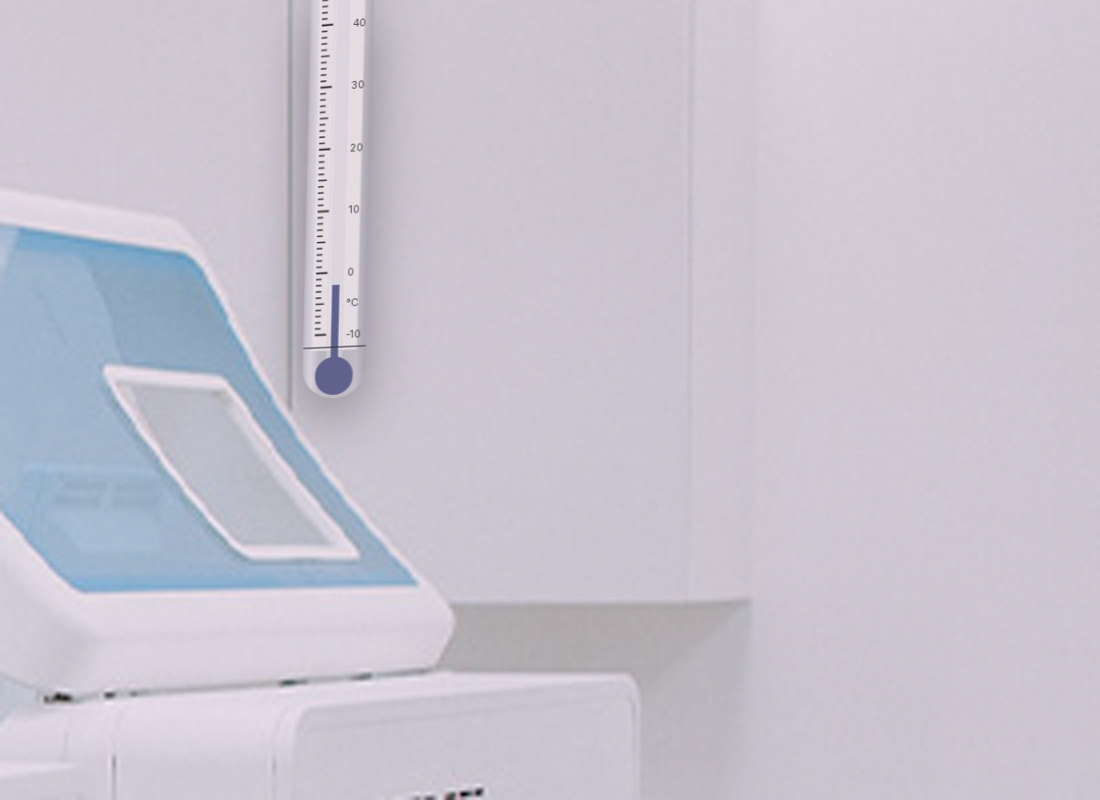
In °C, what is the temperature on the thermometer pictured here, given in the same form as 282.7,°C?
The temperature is -2,°C
